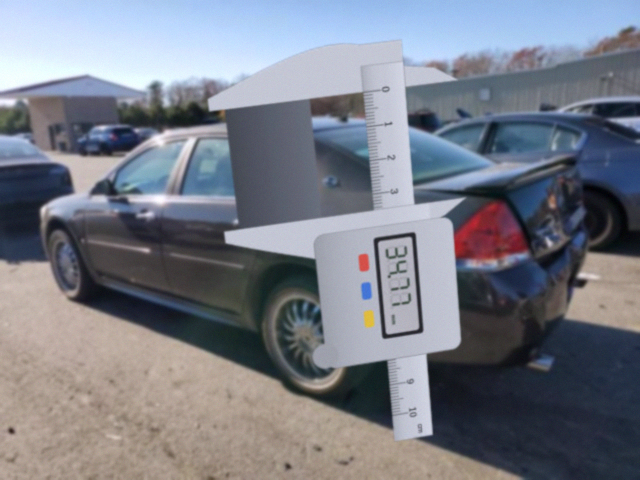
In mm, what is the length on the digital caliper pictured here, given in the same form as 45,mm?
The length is 34.77,mm
